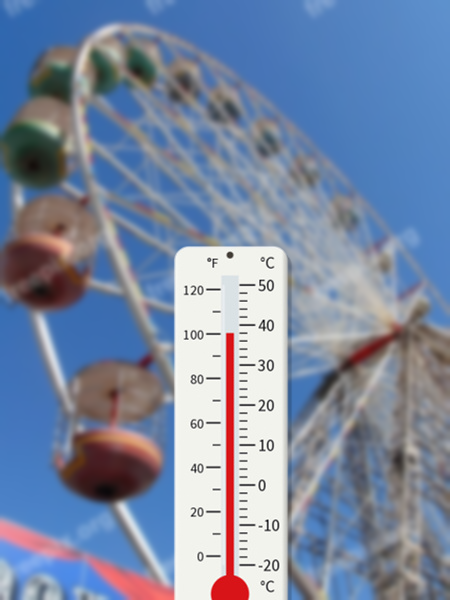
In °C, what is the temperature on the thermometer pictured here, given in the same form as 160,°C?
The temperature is 38,°C
